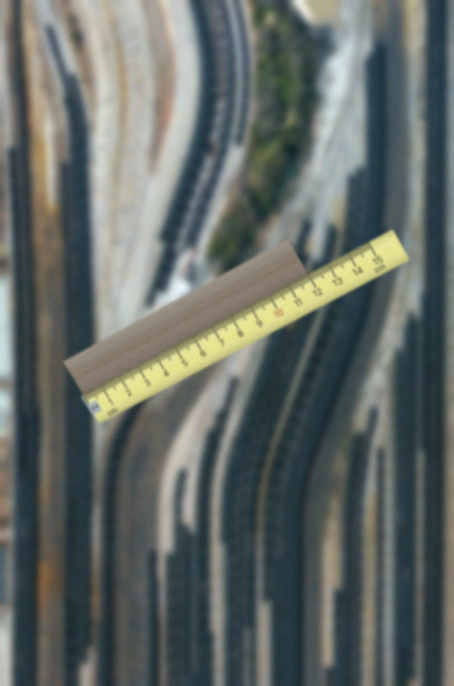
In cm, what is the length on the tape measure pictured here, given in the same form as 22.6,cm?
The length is 12,cm
